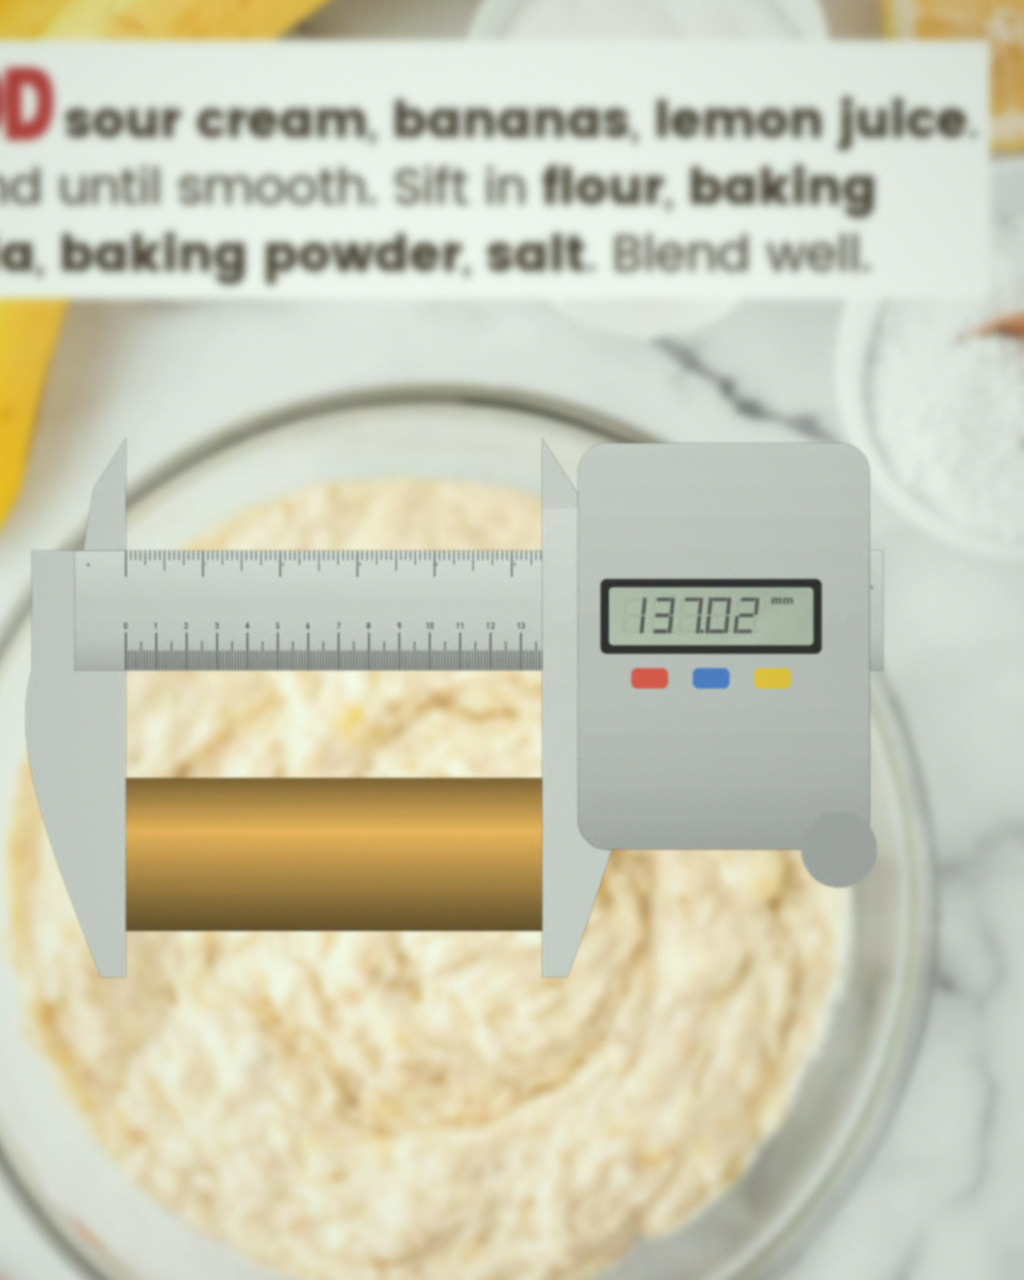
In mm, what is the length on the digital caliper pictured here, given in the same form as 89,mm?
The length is 137.02,mm
